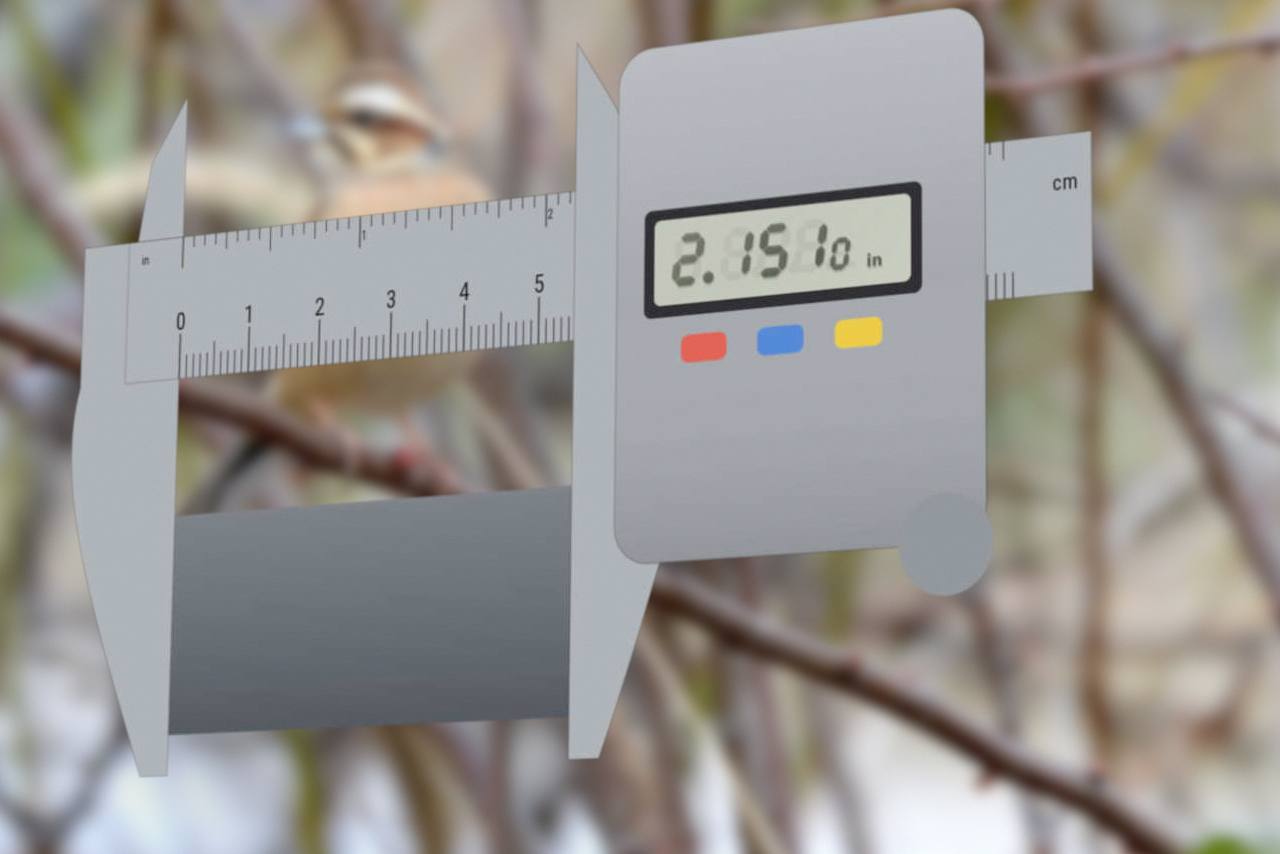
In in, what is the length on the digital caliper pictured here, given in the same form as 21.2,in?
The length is 2.1510,in
